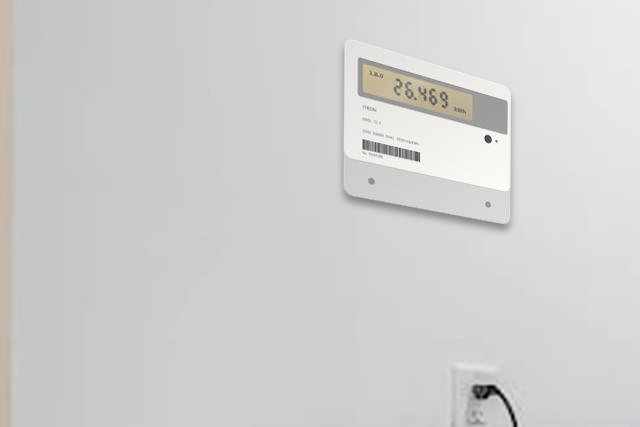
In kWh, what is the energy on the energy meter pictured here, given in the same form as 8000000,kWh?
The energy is 26.469,kWh
